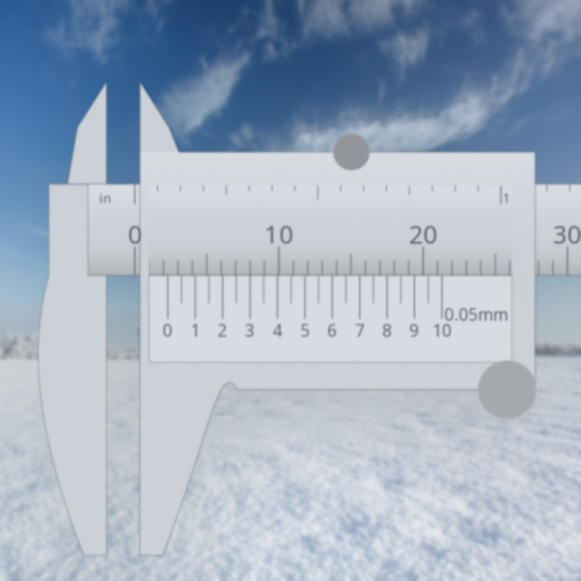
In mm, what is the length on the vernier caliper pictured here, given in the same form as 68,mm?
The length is 2.3,mm
